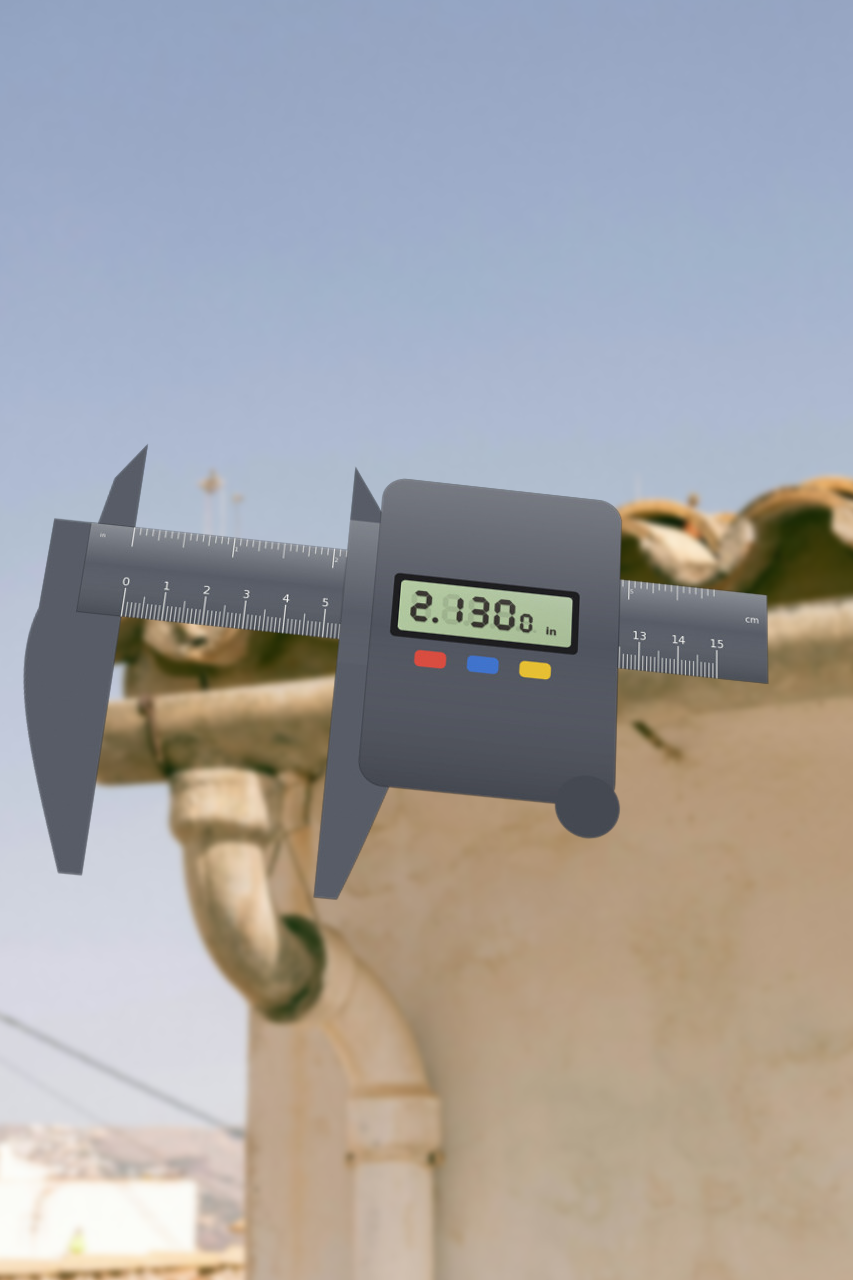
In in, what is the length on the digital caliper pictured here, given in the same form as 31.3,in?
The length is 2.1300,in
